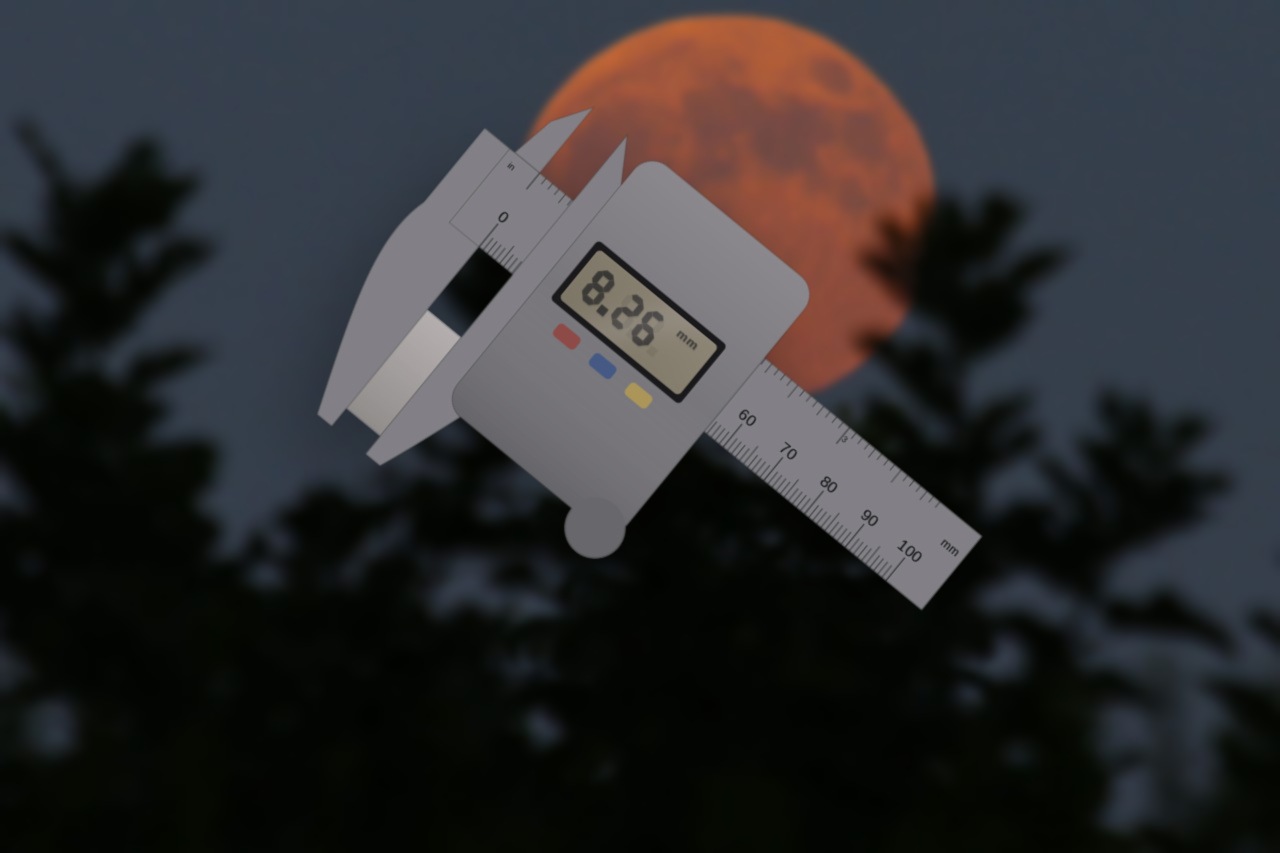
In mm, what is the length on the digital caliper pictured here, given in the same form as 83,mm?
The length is 8.26,mm
